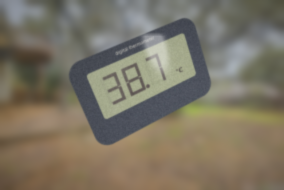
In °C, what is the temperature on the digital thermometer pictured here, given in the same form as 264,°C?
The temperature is 38.7,°C
